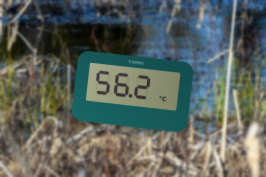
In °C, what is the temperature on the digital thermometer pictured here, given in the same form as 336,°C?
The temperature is 56.2,°C
